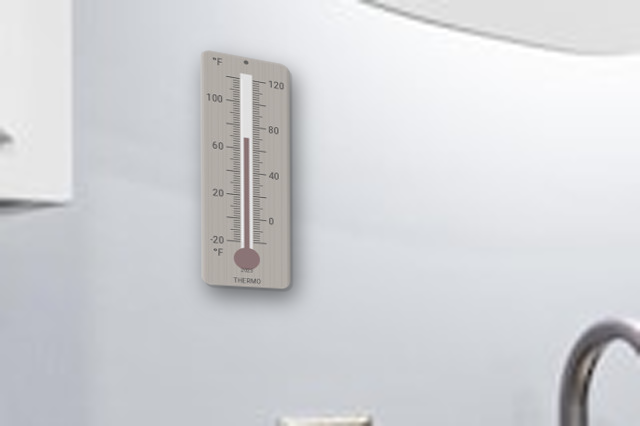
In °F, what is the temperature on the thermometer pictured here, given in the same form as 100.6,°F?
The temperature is 70,°F
